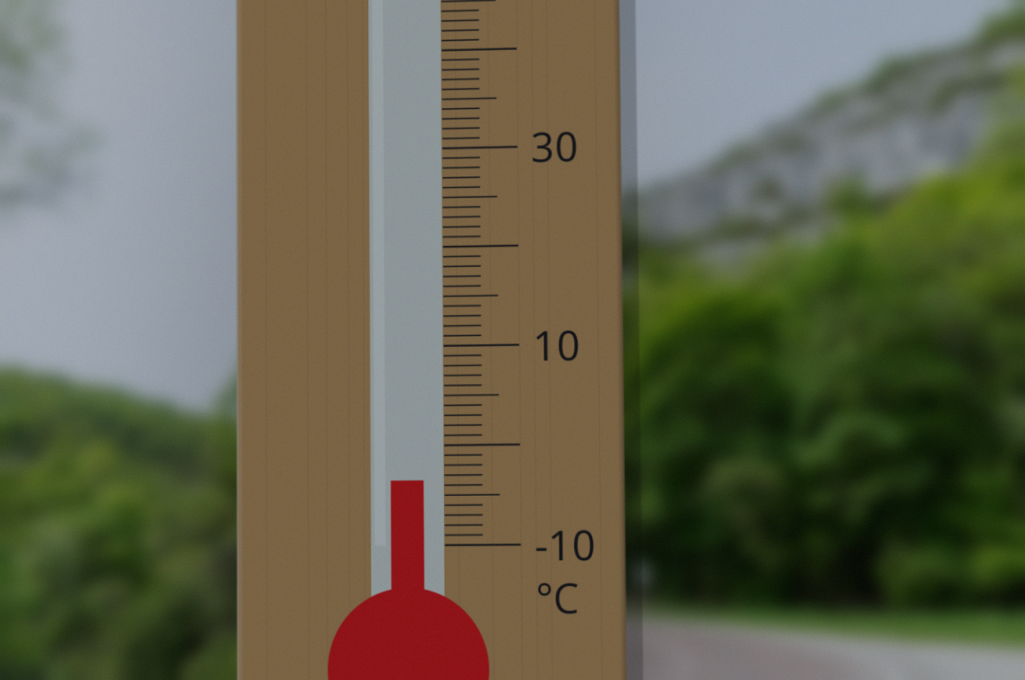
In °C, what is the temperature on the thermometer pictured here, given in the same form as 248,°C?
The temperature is -3.5,°C
